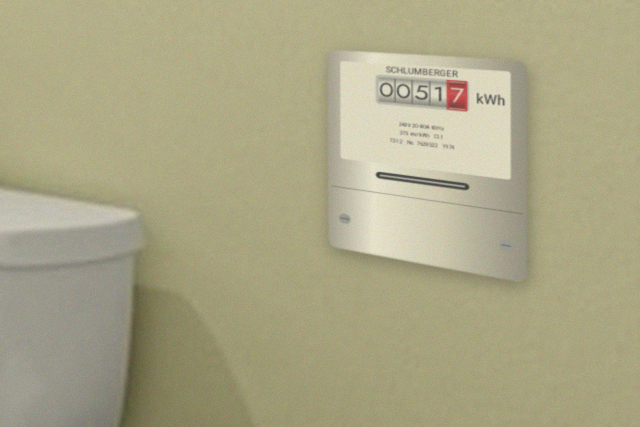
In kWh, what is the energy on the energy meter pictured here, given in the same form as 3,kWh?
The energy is 51.7,kWh
